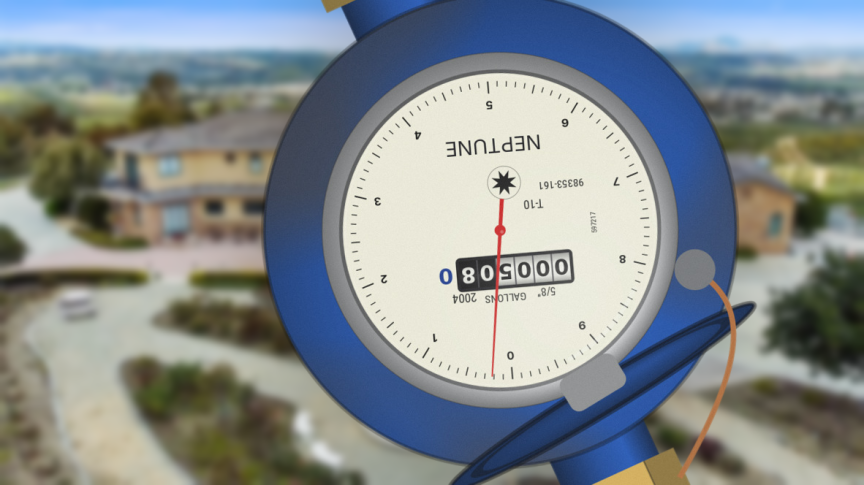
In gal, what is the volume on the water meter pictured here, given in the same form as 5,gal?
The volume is 5080.2,gal
